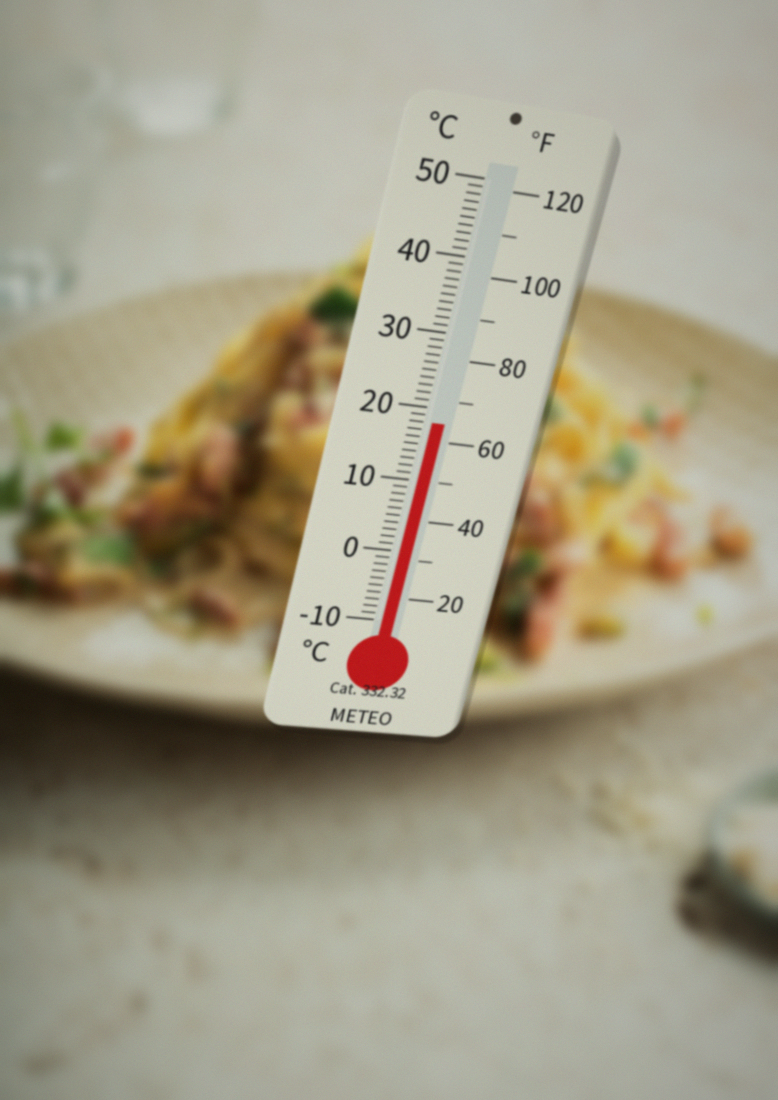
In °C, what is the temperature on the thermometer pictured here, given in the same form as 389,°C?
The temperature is 18,°C
